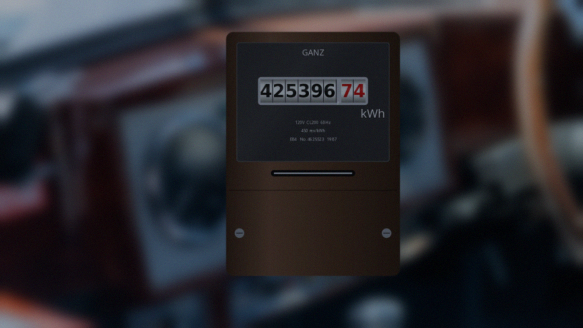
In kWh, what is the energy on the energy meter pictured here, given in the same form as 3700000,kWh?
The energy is 425396.74,kWh
